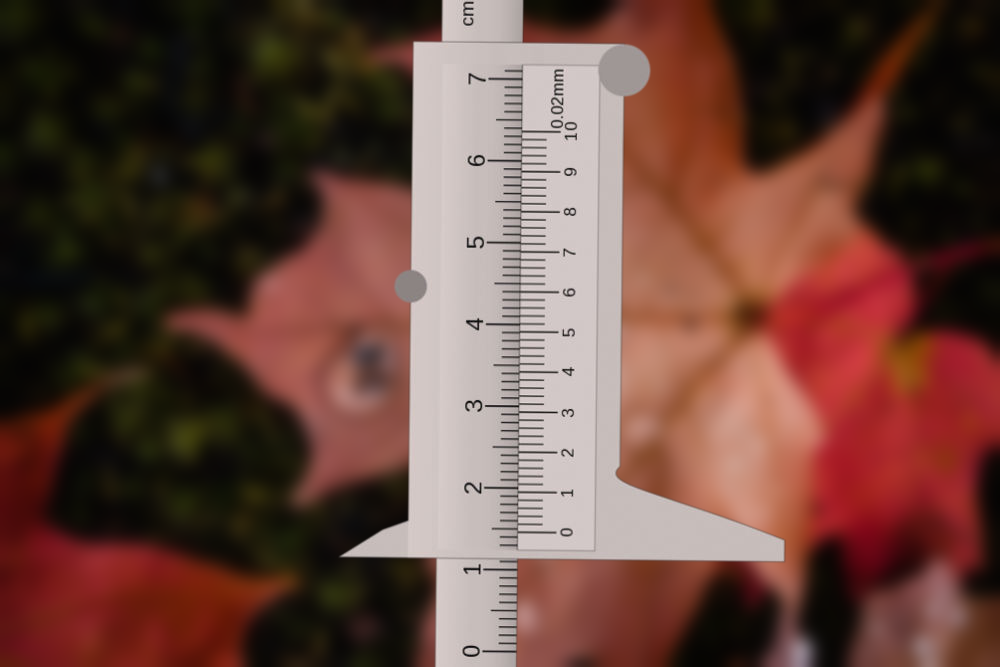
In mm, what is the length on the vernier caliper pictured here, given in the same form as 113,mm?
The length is 14.6,mm
